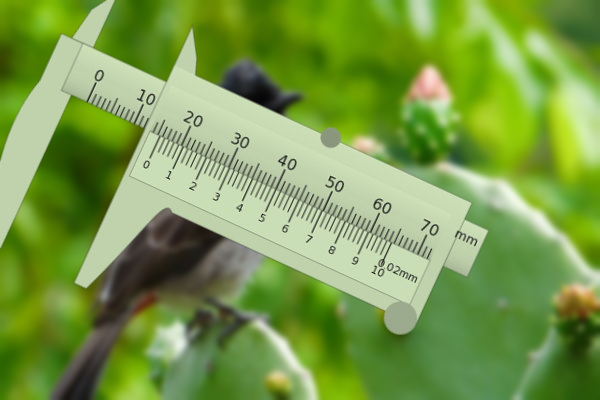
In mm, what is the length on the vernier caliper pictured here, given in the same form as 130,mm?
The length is 15.5,mm
